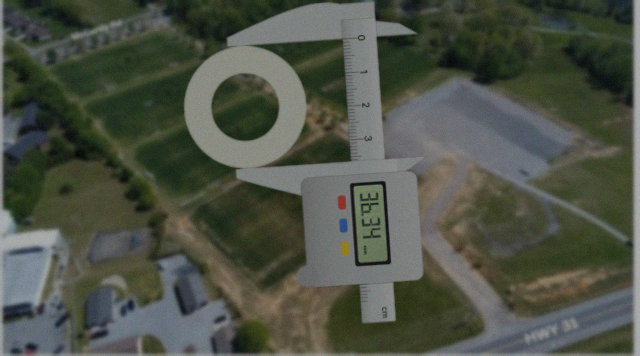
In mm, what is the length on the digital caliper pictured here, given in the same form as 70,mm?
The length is 36.34,mm
